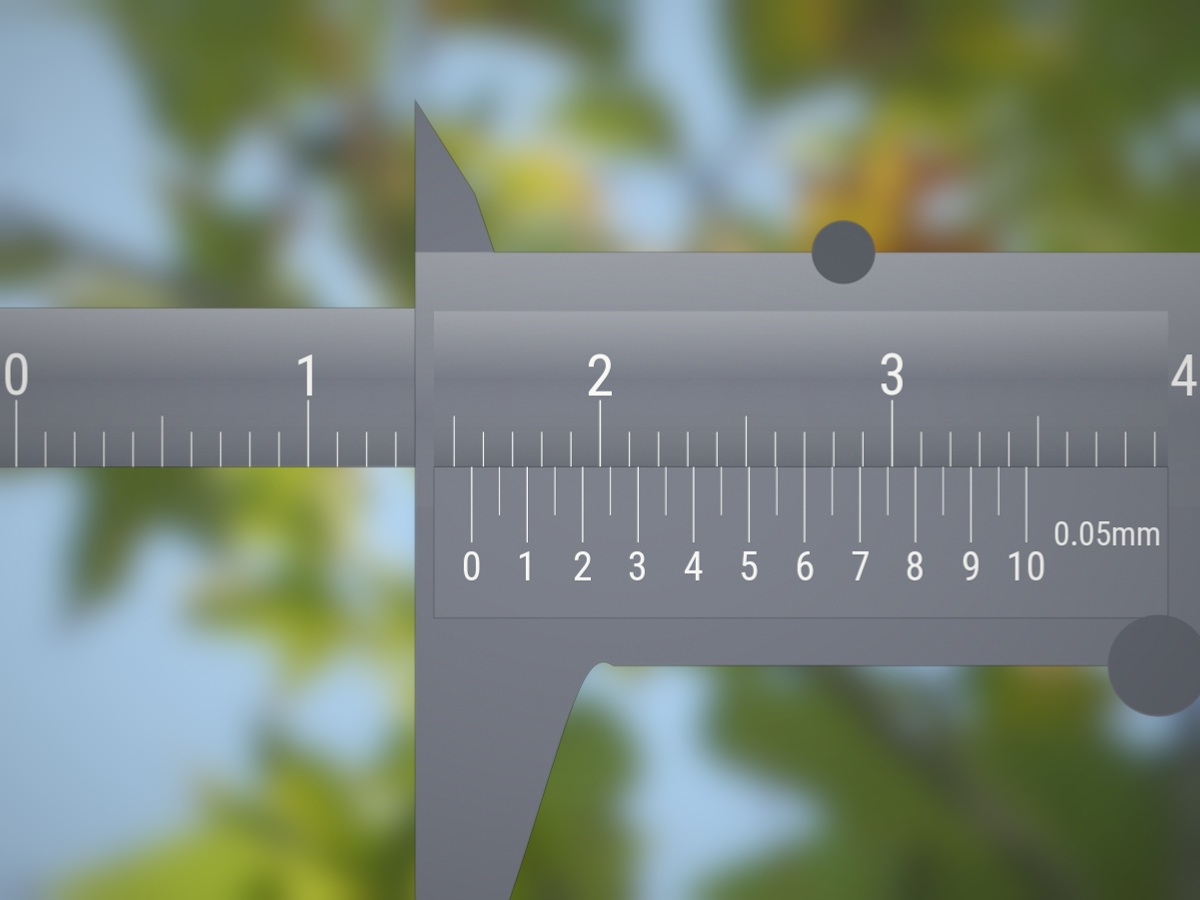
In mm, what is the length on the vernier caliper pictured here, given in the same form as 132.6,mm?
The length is 15.60,mm
